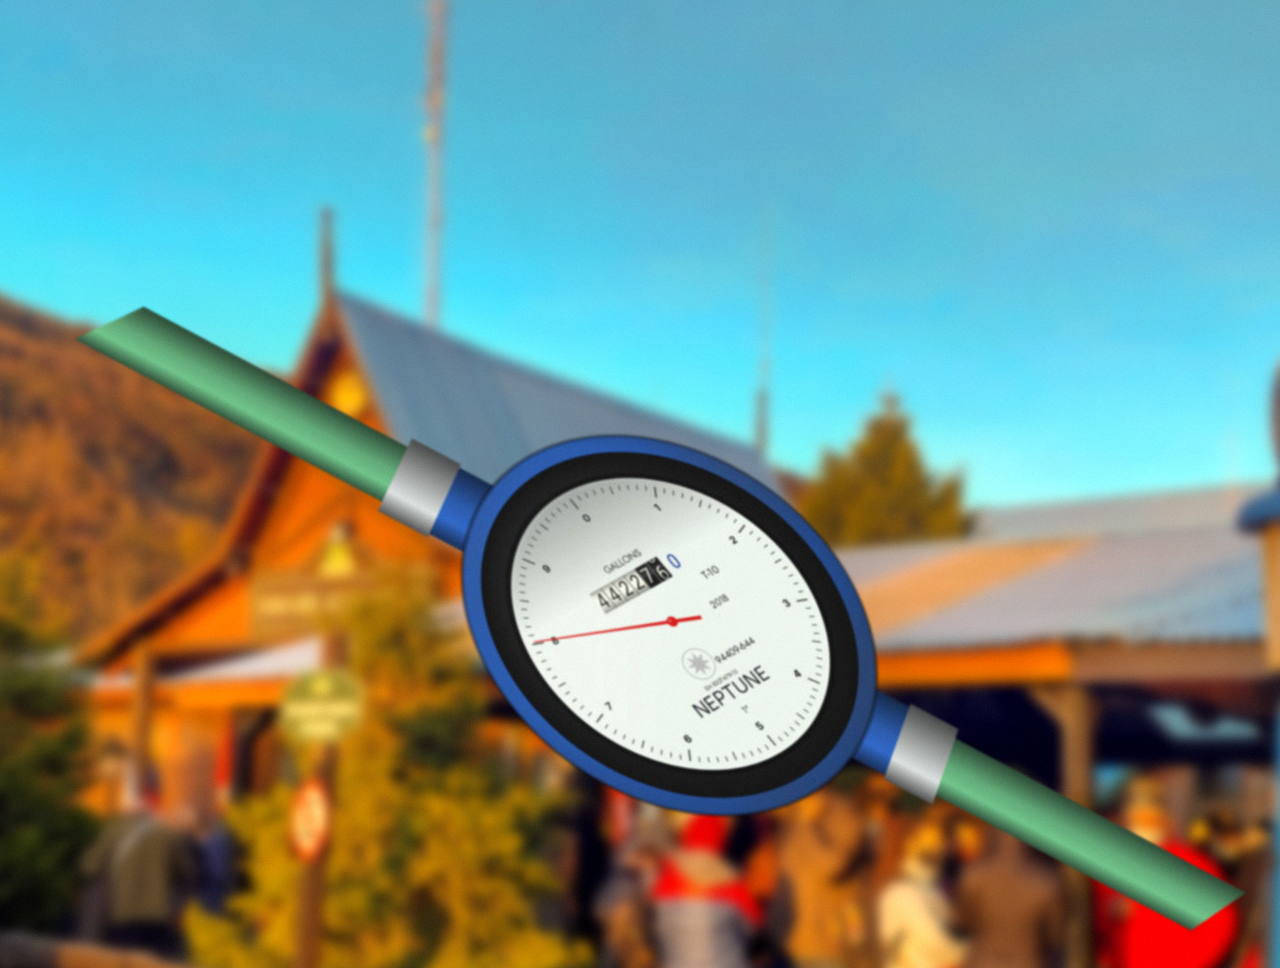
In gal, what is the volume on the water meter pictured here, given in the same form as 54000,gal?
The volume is 4422758.0,gal
